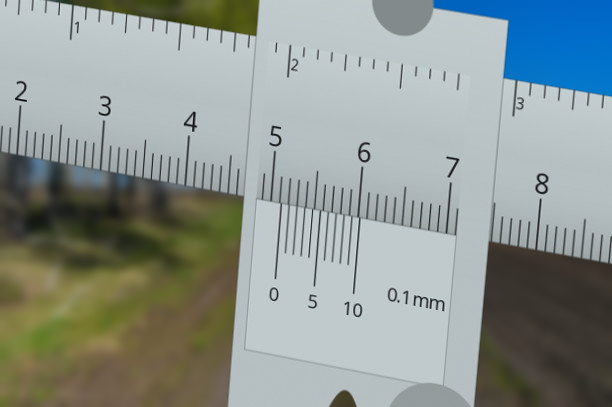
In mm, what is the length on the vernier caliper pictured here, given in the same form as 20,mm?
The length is 51.2,mm
